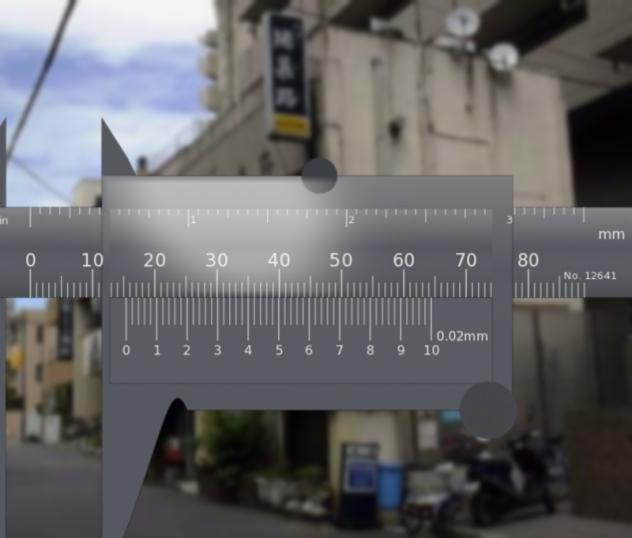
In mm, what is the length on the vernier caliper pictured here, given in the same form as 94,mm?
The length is 15.4,mm
